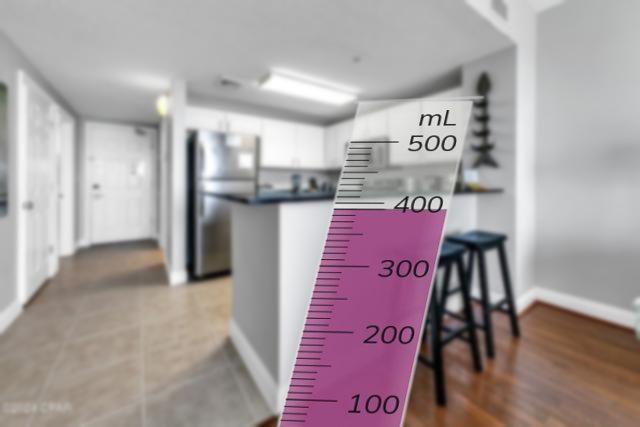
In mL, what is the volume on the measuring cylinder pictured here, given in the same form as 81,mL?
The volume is 390,mL
